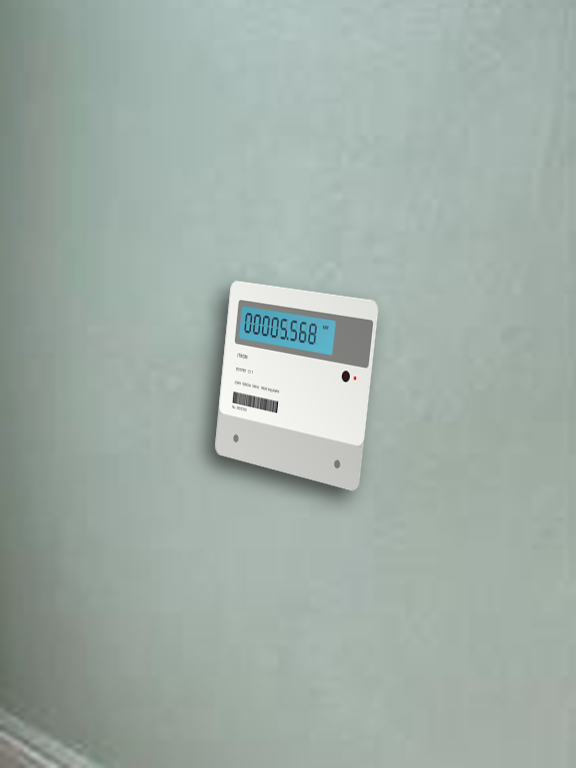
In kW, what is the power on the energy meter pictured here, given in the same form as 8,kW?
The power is 5.568,kW
